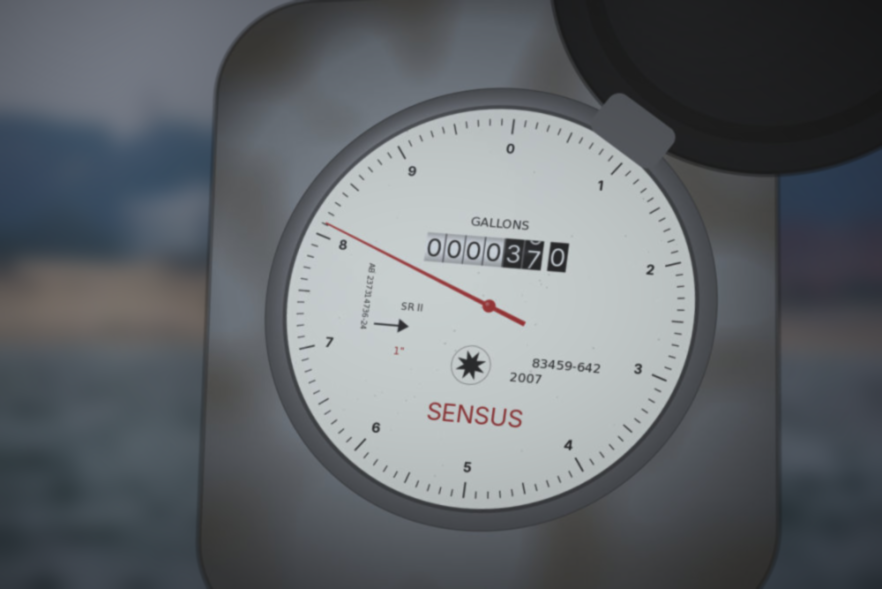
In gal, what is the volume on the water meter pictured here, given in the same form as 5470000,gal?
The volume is 368.1,gal
